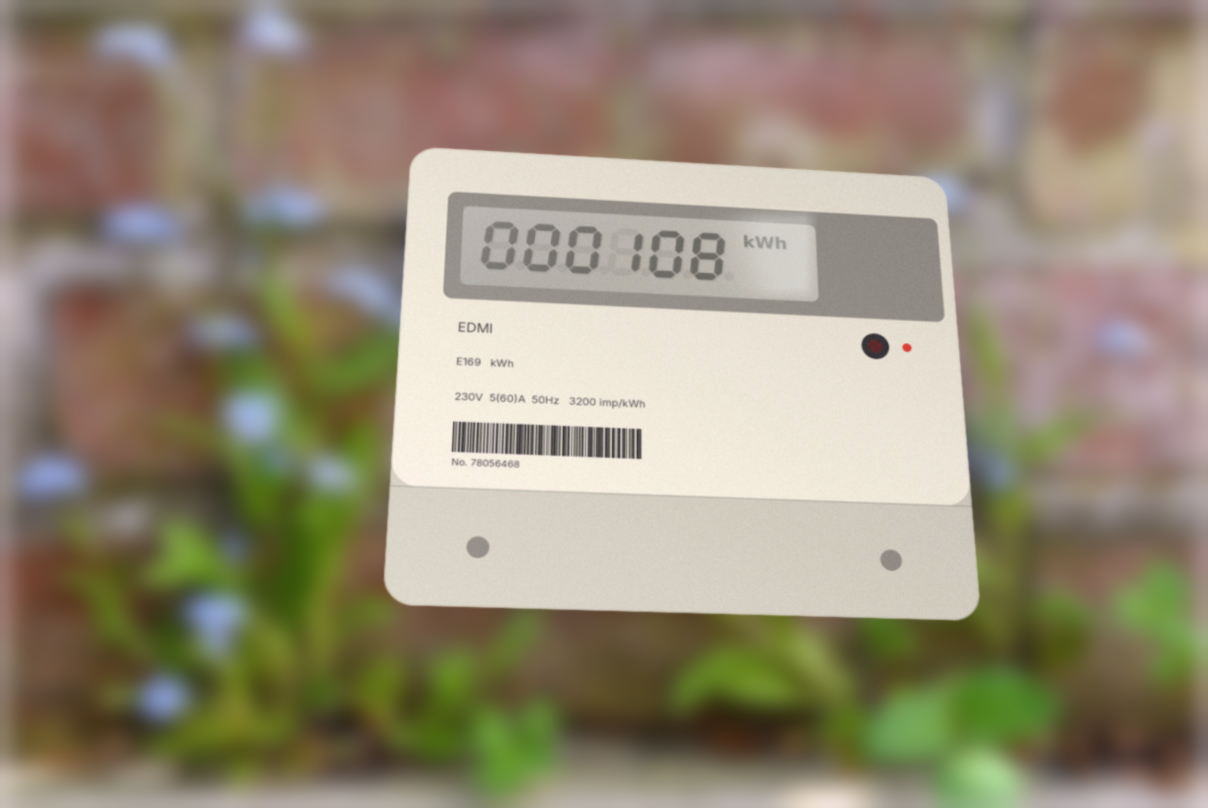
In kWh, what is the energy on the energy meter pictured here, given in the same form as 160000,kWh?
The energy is 108,kWh
